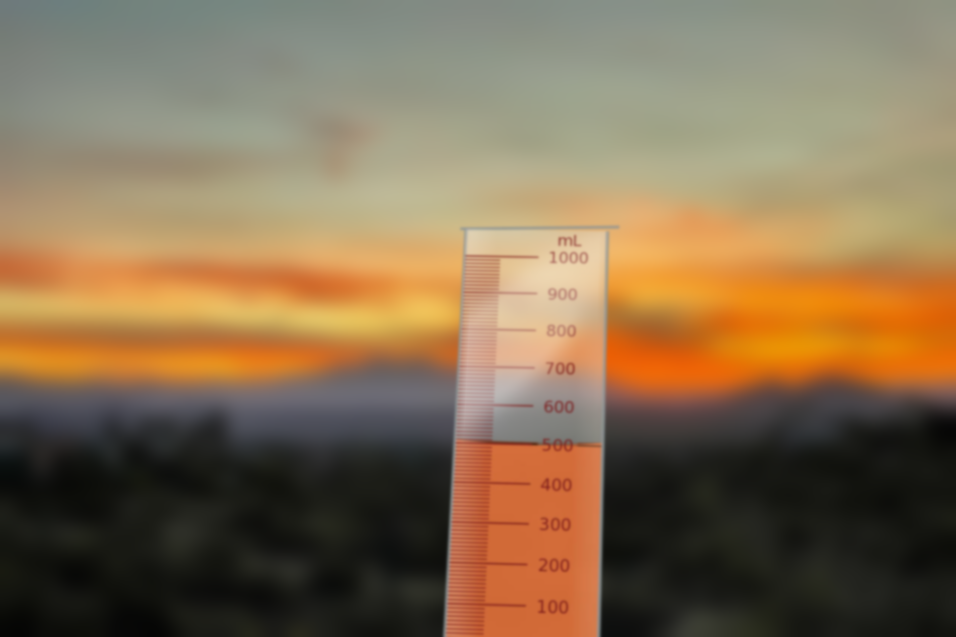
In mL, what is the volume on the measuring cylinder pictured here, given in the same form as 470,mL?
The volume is 500,mL
